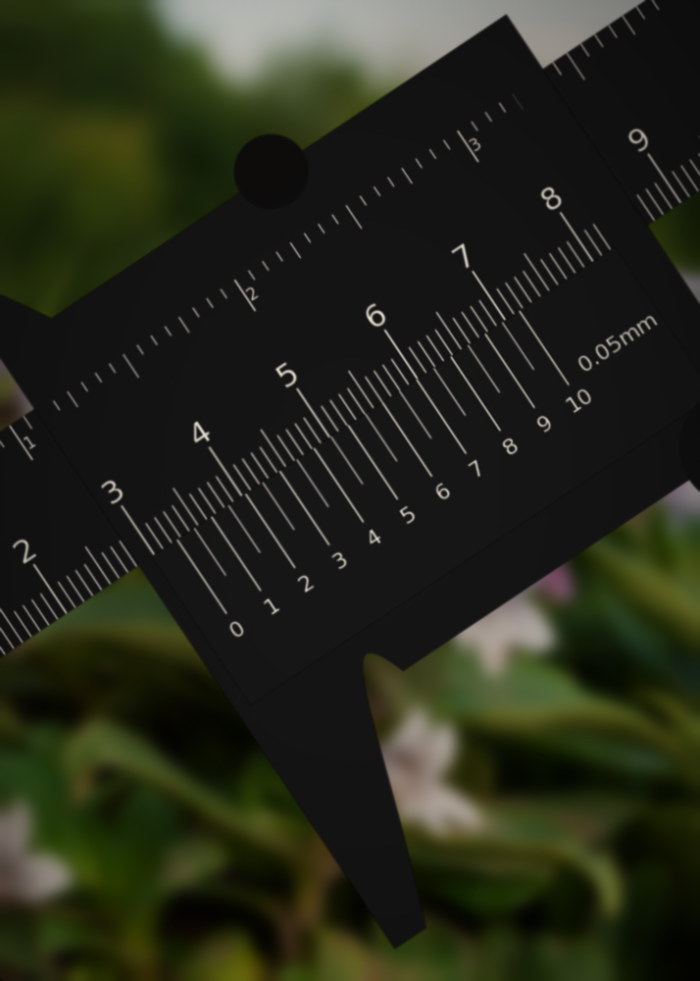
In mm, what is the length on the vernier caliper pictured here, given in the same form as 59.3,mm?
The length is 32.6,mm
